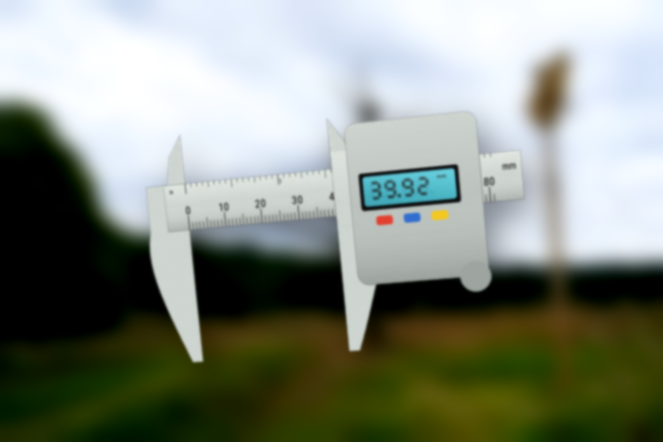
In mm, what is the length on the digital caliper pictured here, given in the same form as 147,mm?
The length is 39.92,mm
